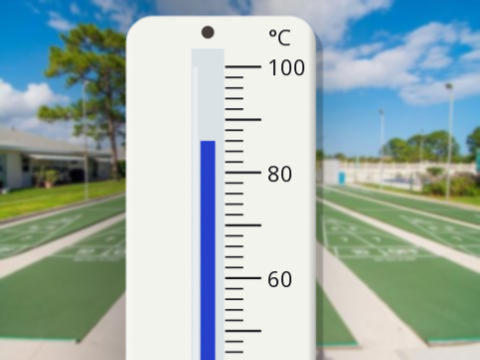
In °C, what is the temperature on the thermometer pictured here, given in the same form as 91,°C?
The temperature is 86,°C
